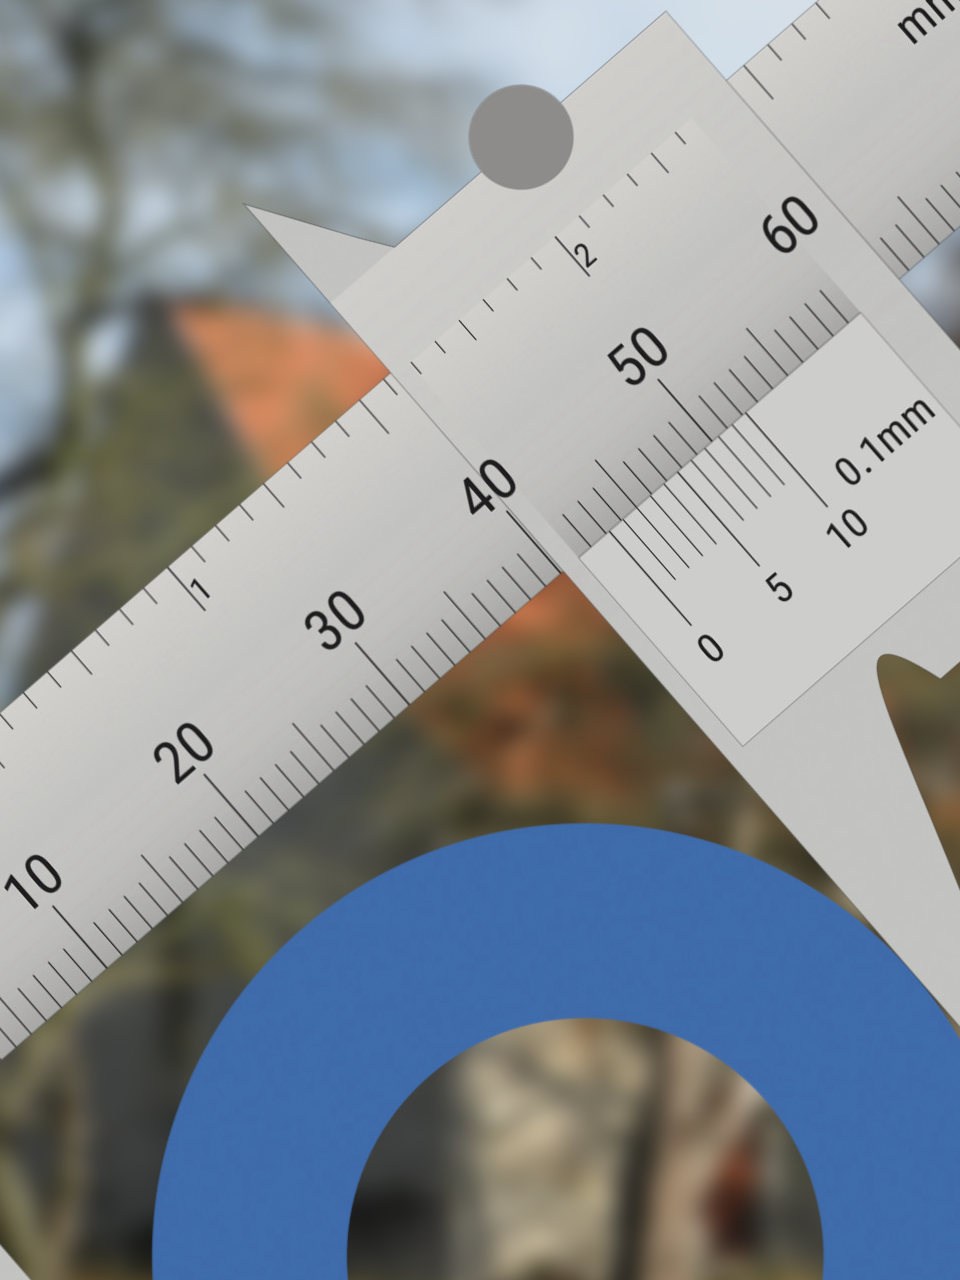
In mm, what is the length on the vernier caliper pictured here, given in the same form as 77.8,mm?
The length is 43.2,mm
